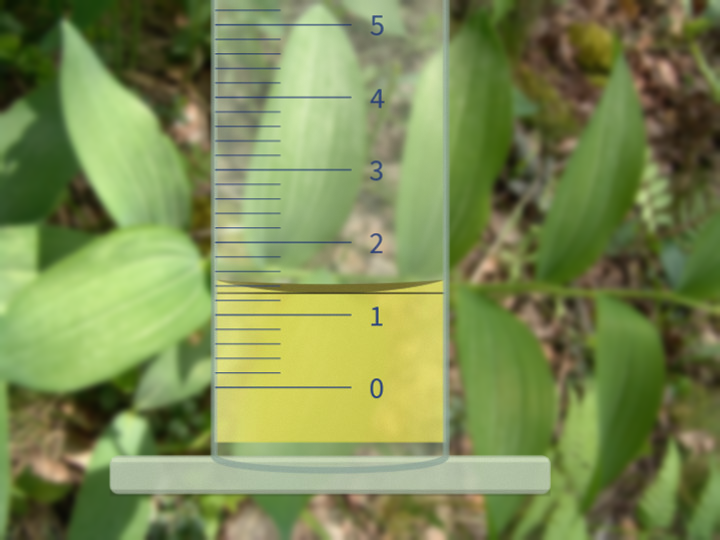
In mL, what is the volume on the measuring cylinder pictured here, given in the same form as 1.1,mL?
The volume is 1.3,mL
